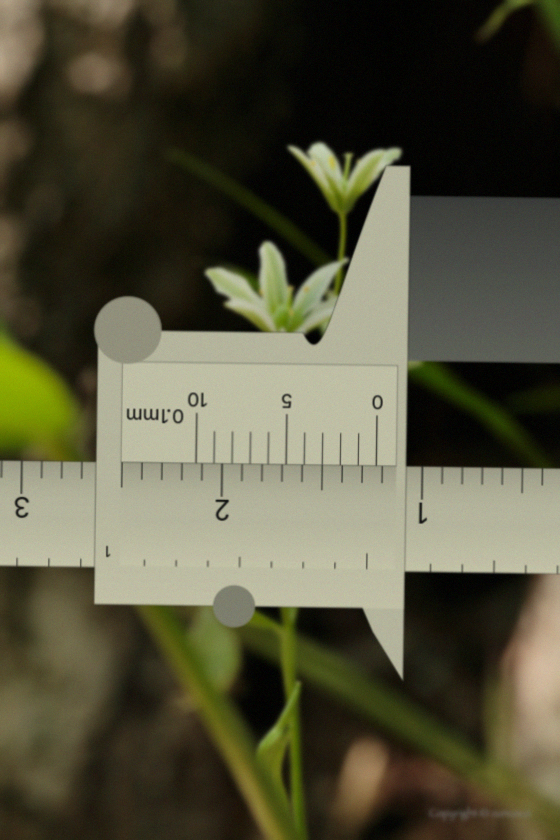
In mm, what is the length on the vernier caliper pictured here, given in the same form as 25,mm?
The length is 12.3,mm
